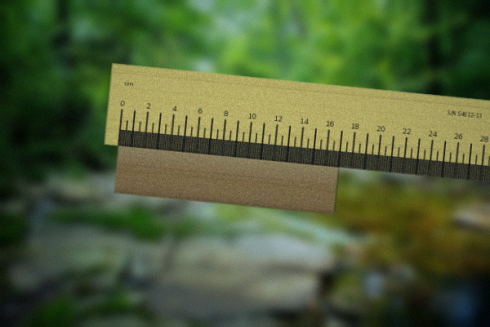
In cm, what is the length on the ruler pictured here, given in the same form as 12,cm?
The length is 17,cm
